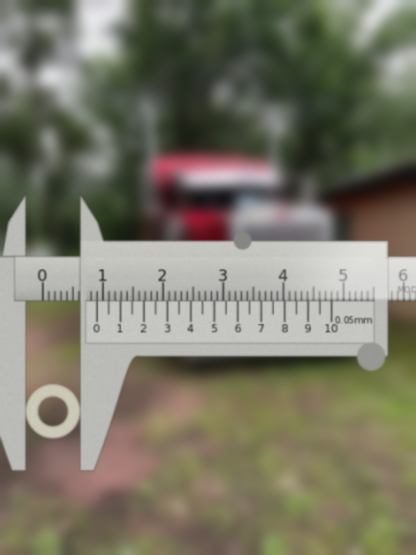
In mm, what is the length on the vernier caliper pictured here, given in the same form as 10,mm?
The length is 9.0,mm
